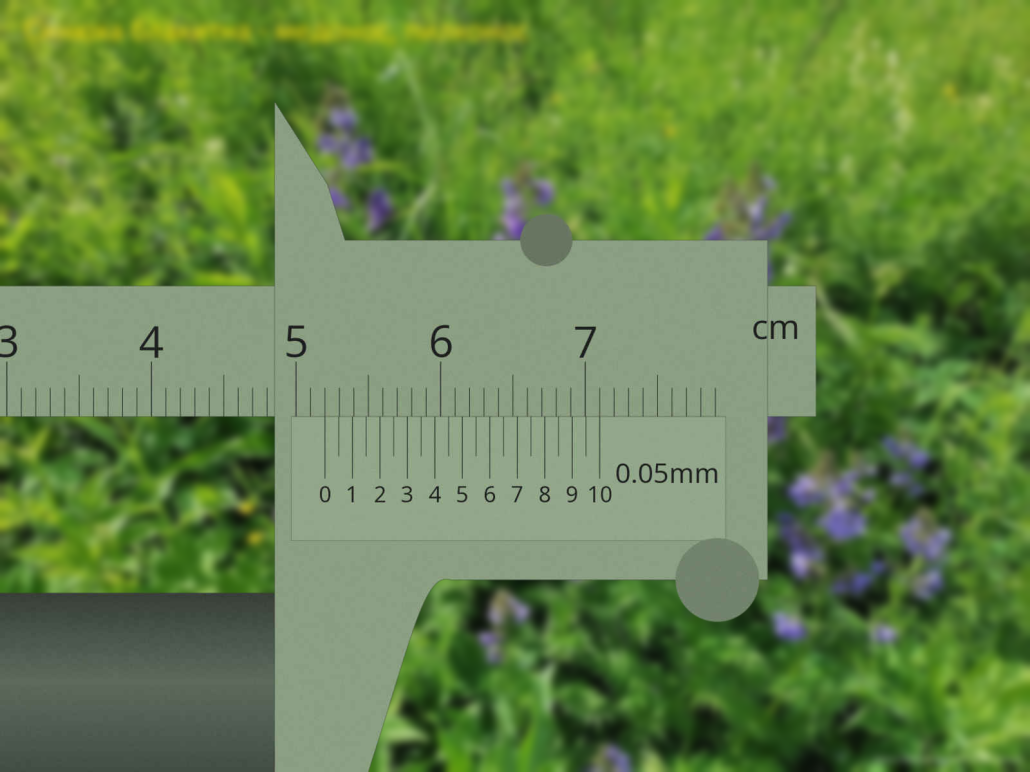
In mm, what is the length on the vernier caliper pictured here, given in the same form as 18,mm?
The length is 52.0,mm
